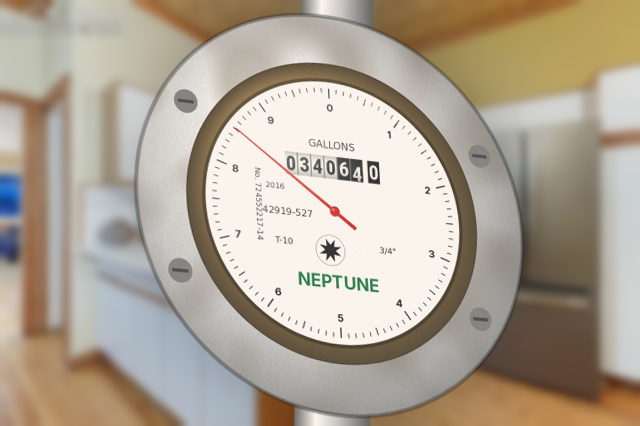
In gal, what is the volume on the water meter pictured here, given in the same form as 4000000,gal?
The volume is 340638.5,gal
